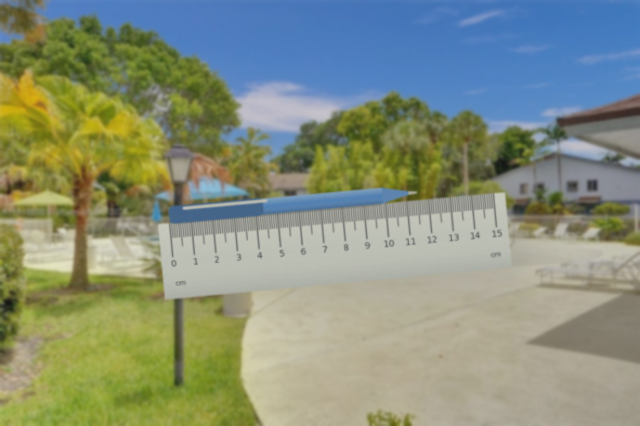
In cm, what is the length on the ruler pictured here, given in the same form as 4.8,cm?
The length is 11.5,cm
